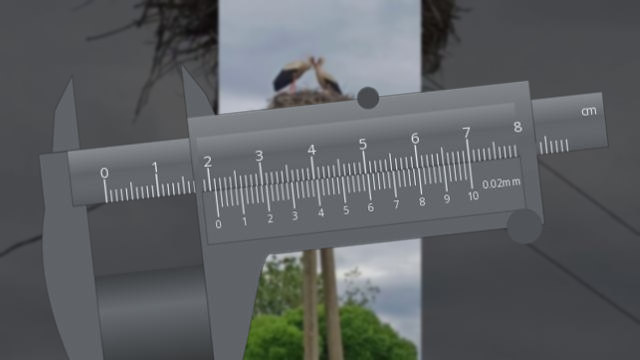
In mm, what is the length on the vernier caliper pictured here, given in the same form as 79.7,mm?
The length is 21.0,mm
